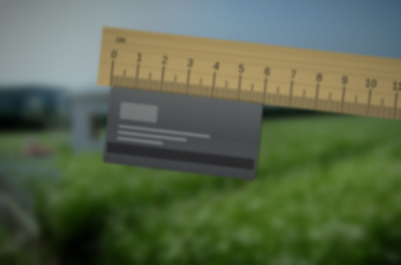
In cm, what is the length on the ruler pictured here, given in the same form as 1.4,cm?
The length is 6,cm
